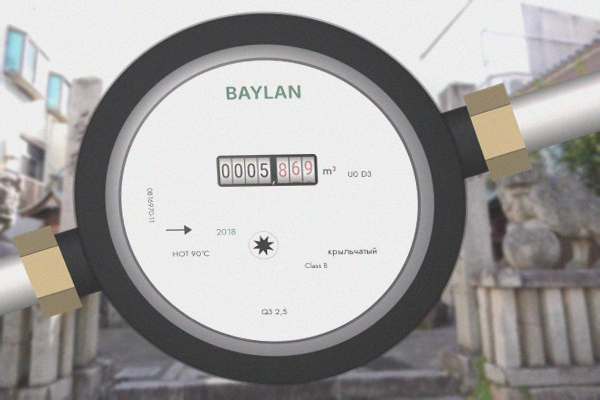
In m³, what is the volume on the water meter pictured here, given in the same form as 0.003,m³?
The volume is 5.869,m³
